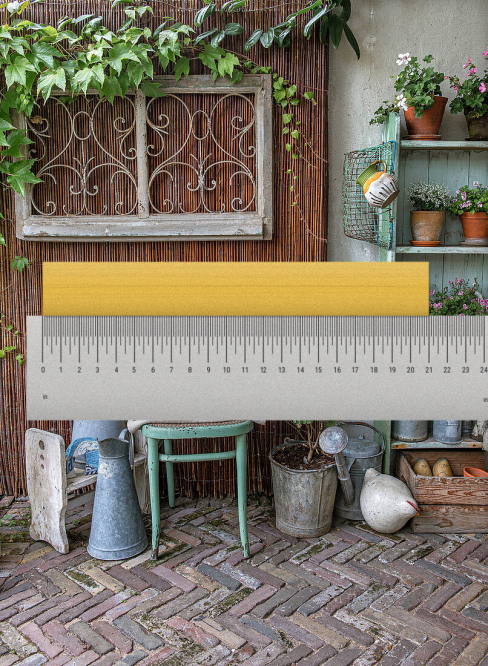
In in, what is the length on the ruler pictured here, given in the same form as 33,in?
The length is 21,in
